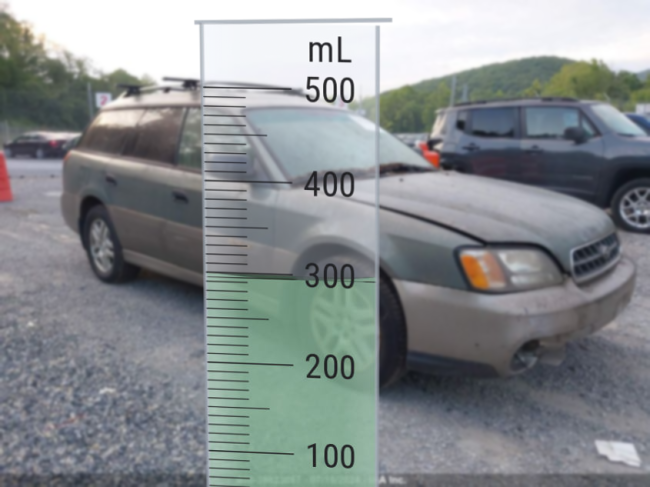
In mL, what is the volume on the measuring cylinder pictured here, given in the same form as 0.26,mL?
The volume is 295,mL
